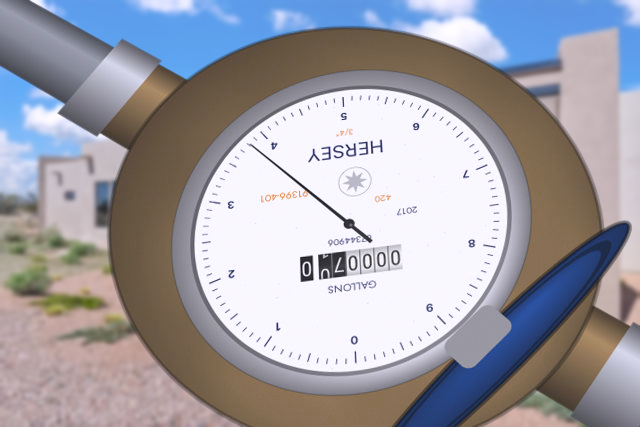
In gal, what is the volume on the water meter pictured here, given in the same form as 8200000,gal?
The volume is 703.8,gal
